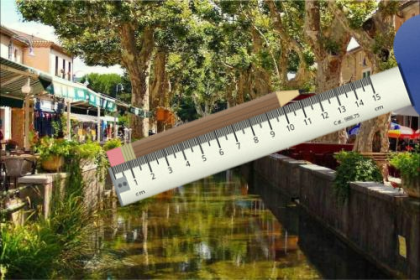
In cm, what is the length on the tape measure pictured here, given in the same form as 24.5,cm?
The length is 11.5,cm
